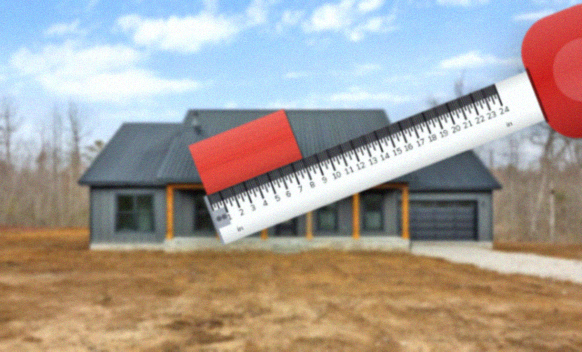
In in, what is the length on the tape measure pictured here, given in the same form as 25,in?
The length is 8,in
